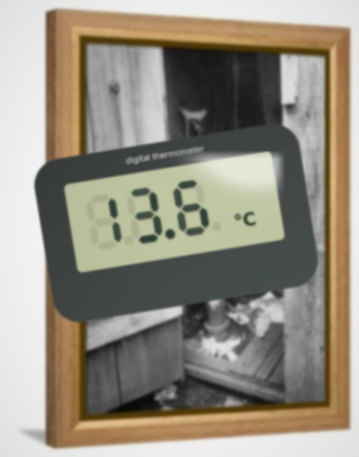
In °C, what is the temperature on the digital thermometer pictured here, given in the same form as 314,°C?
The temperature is 13.6,°C
